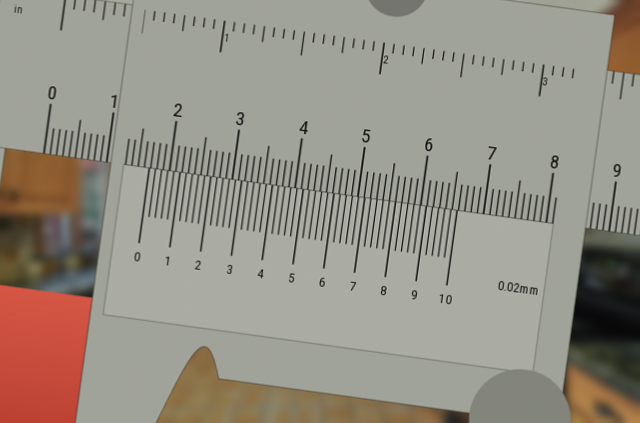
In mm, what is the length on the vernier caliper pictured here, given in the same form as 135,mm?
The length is 16.8,mm
